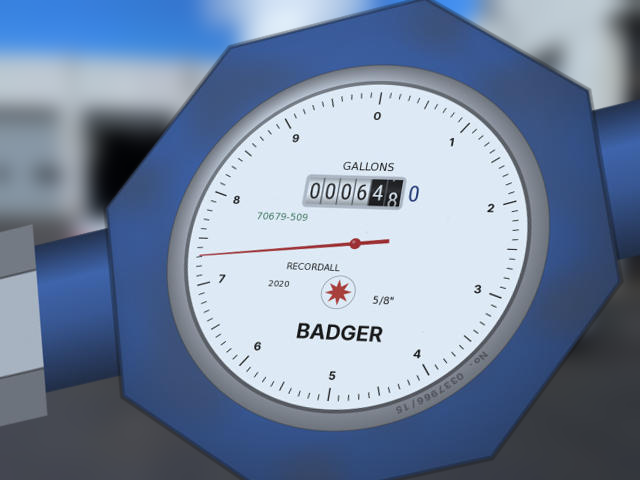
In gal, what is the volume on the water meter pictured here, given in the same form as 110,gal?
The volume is 6477.3,gal
